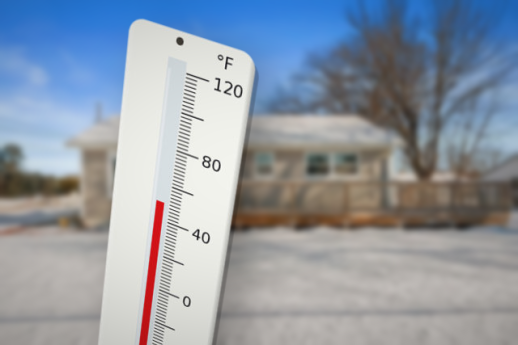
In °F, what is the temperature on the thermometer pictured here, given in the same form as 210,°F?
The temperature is 50,°F
